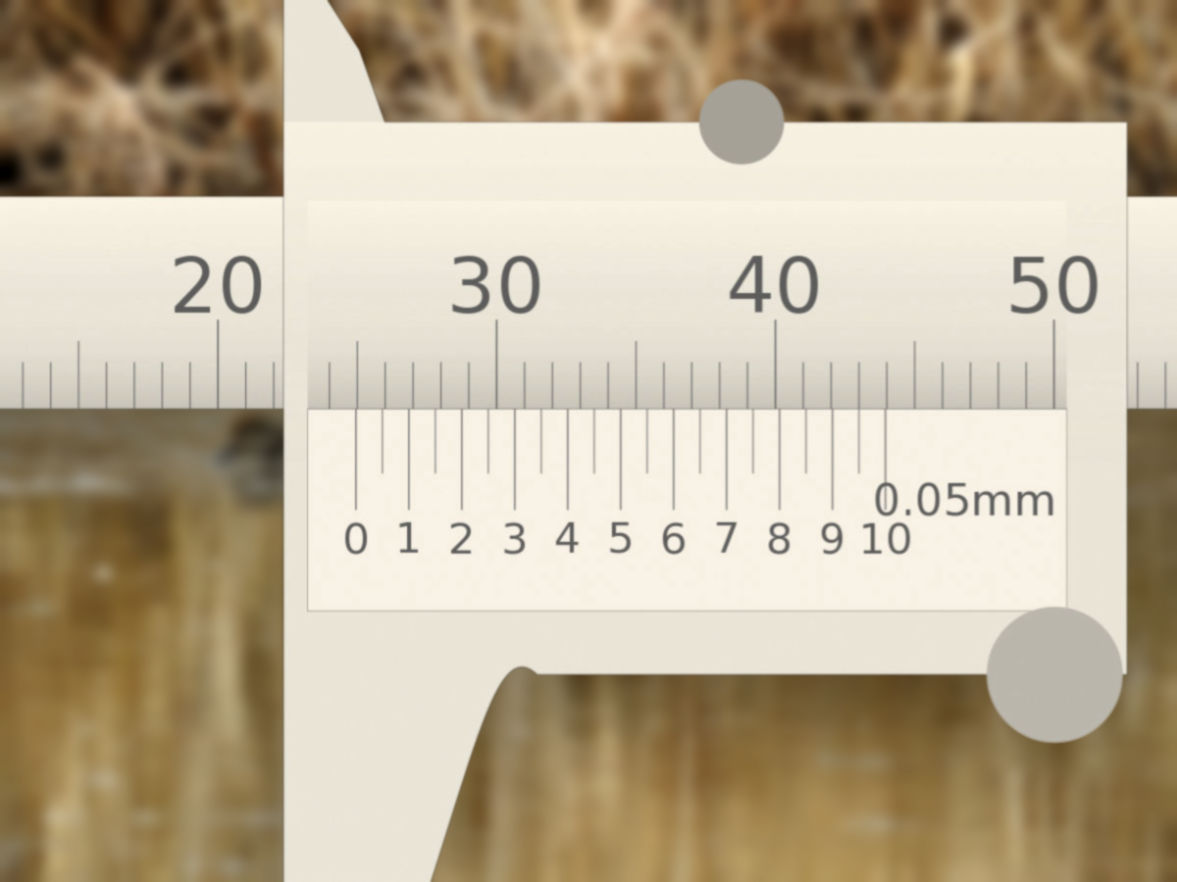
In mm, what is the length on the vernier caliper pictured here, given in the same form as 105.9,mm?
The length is 24.95,mm
